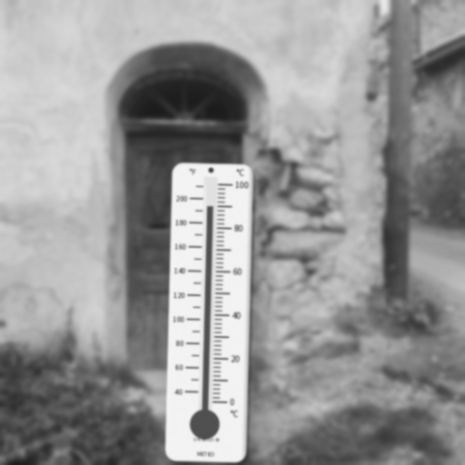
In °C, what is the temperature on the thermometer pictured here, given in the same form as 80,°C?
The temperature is 90,°C
